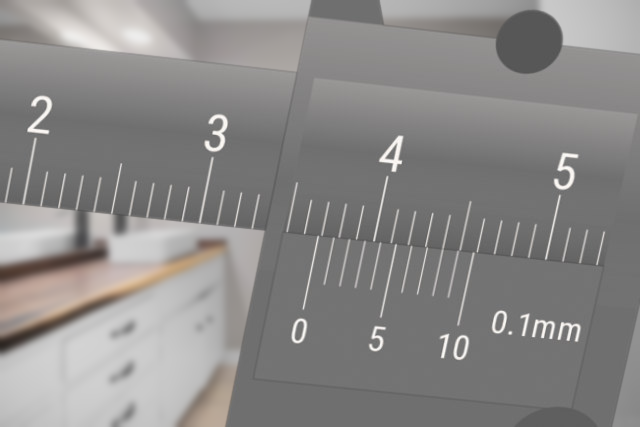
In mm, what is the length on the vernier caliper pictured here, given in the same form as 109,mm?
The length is 36.8,mm
